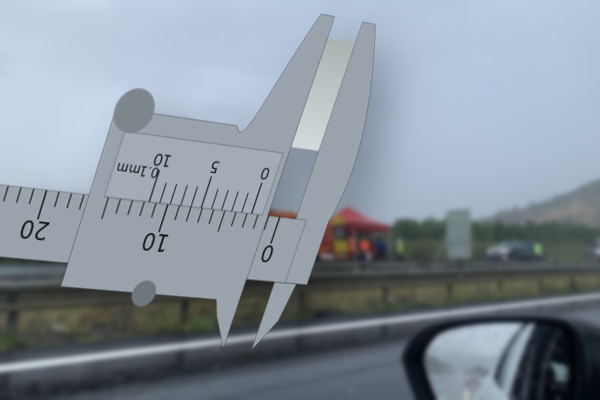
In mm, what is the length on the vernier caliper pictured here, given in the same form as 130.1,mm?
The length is 2.6,mm
